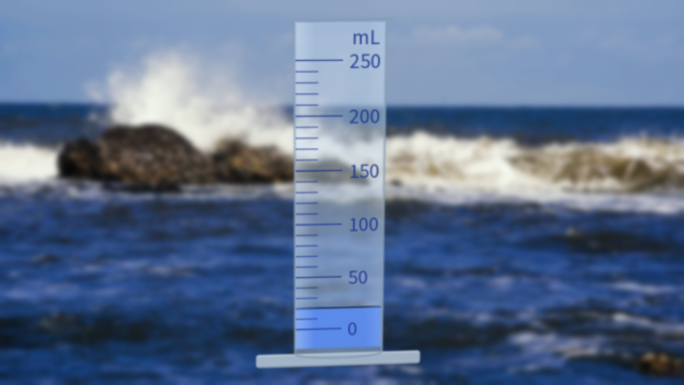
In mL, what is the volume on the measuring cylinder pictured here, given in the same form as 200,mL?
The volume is 20,mL
